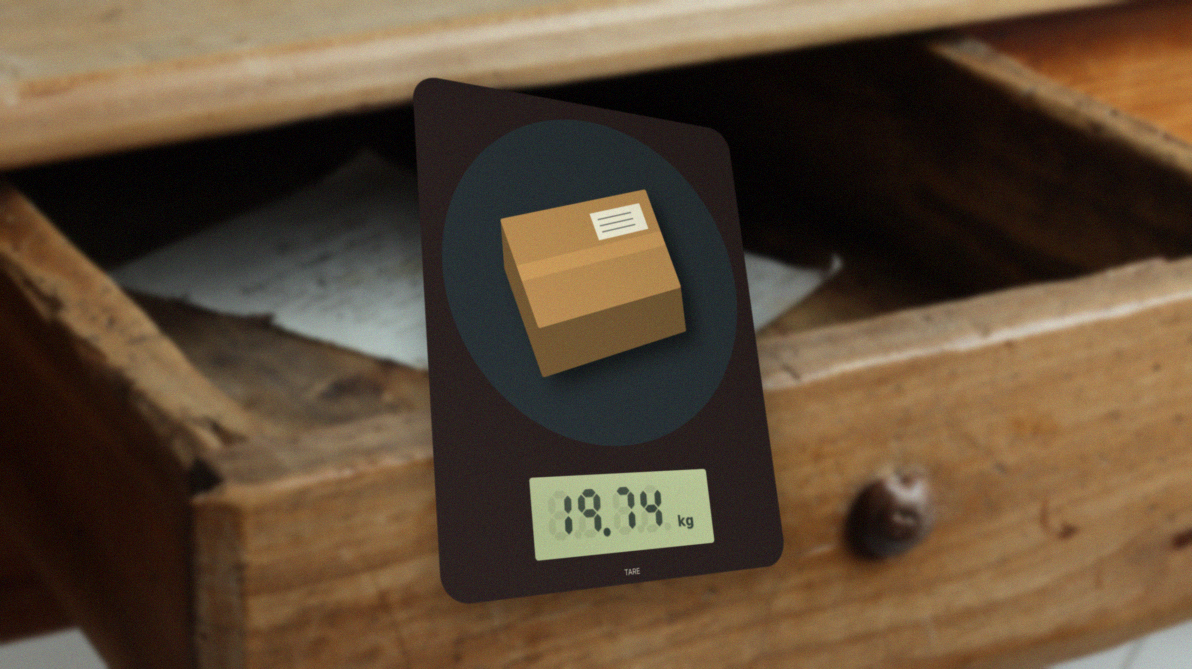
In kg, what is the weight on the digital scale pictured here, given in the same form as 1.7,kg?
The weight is 19.74,kg
